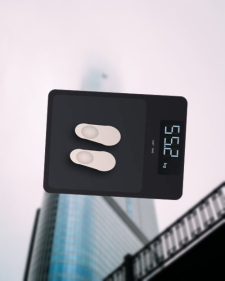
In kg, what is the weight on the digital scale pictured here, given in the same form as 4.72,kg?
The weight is 55.2,kg
